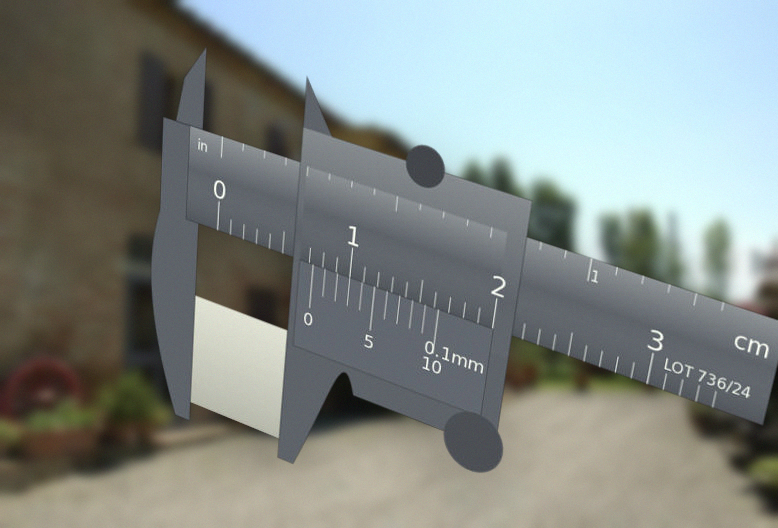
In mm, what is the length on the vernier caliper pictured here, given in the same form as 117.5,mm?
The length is 7.3,mm
